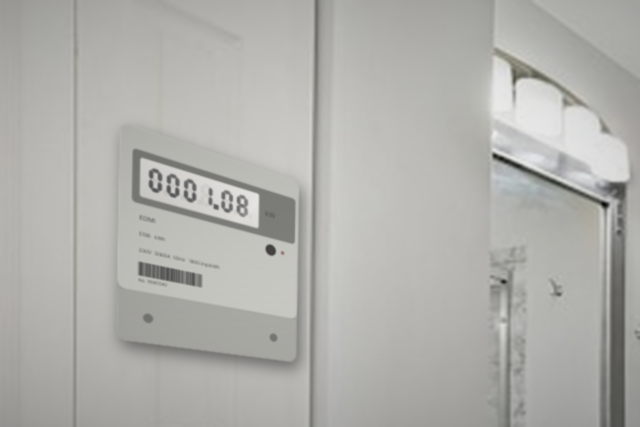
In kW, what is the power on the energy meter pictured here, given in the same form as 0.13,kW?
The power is 1.08,kW
